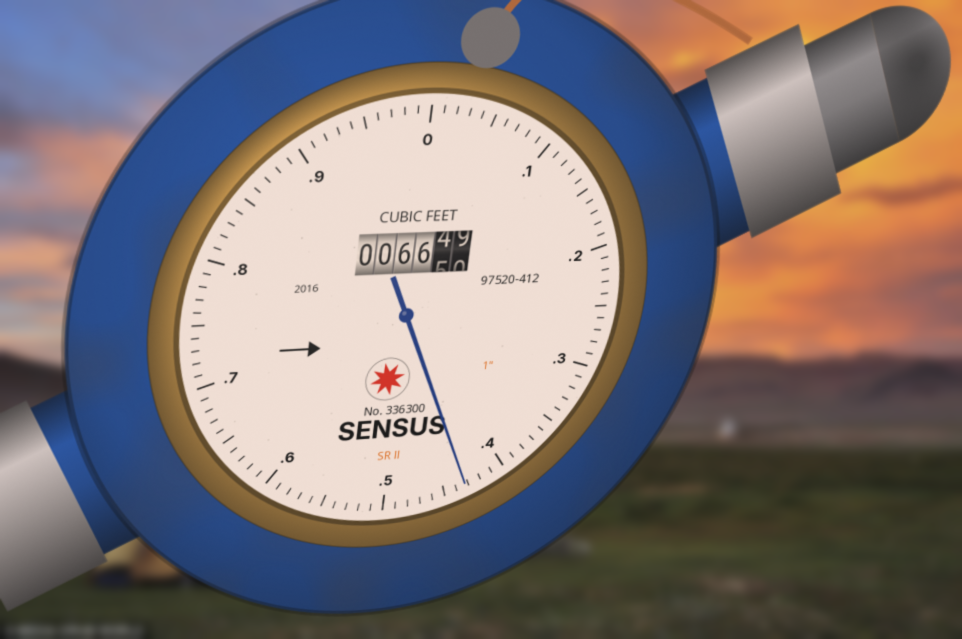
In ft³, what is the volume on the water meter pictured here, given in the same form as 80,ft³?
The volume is 6649.43,ft³
